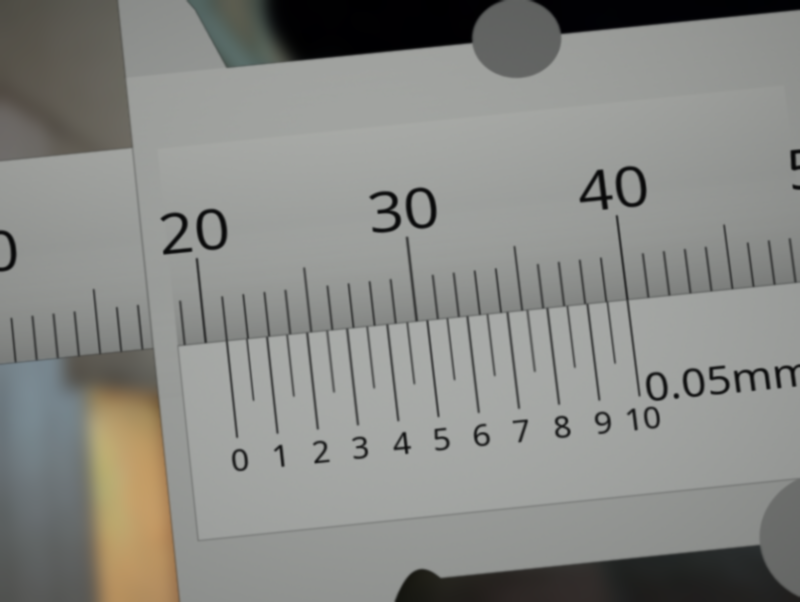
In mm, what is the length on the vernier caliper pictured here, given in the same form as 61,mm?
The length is 21.0,mm
